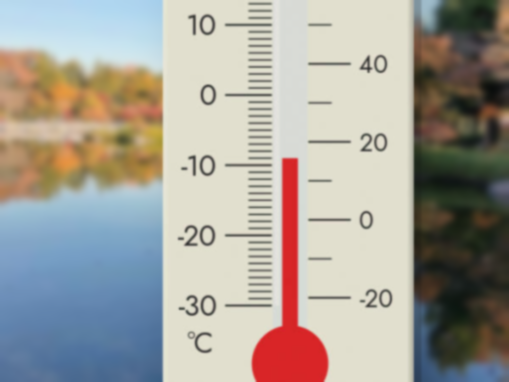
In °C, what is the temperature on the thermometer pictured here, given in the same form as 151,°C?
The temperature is -9,°C
